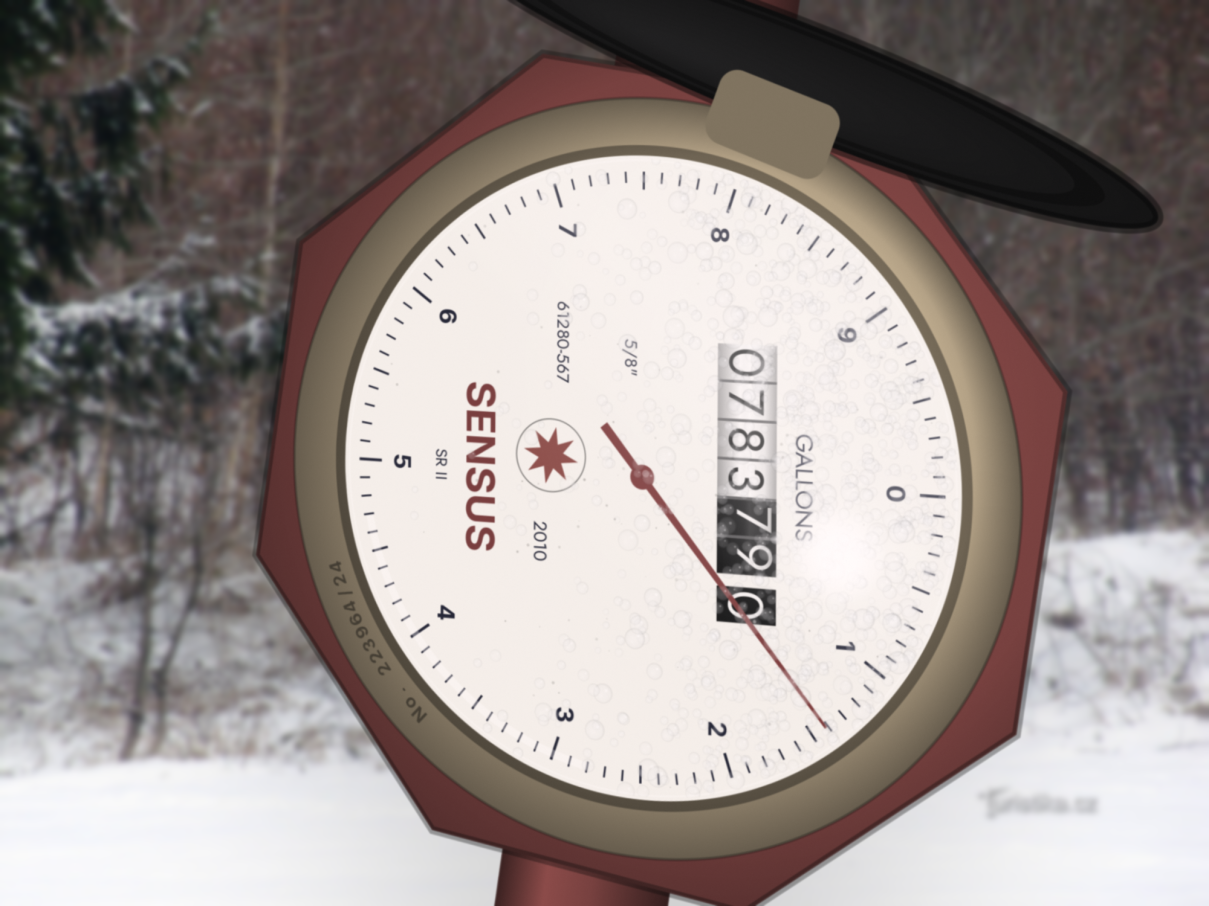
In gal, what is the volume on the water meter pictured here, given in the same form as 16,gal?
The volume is 783791.4,gal
